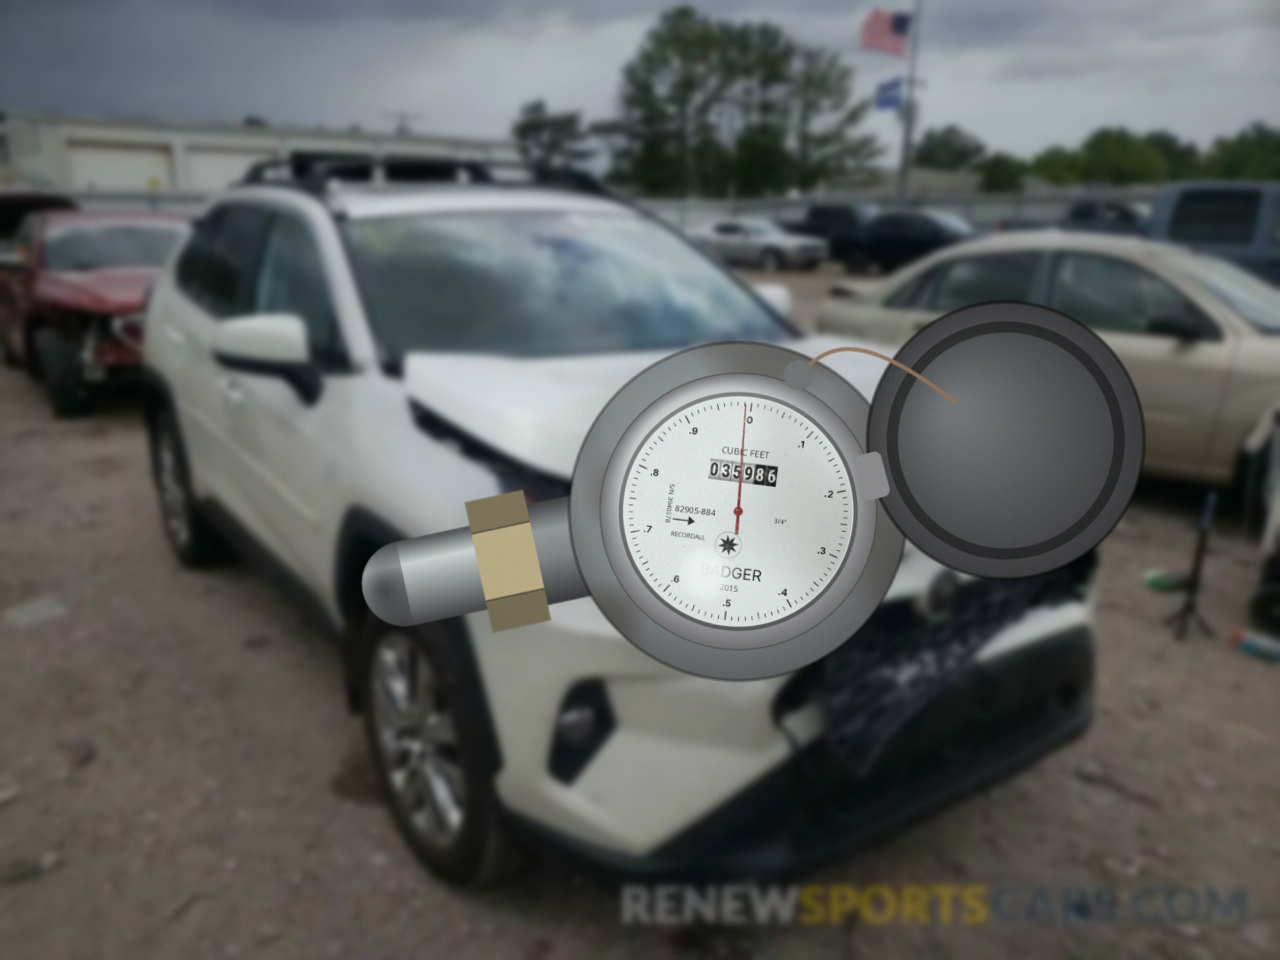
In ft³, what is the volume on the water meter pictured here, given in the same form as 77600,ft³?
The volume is 35985.99,ft³
